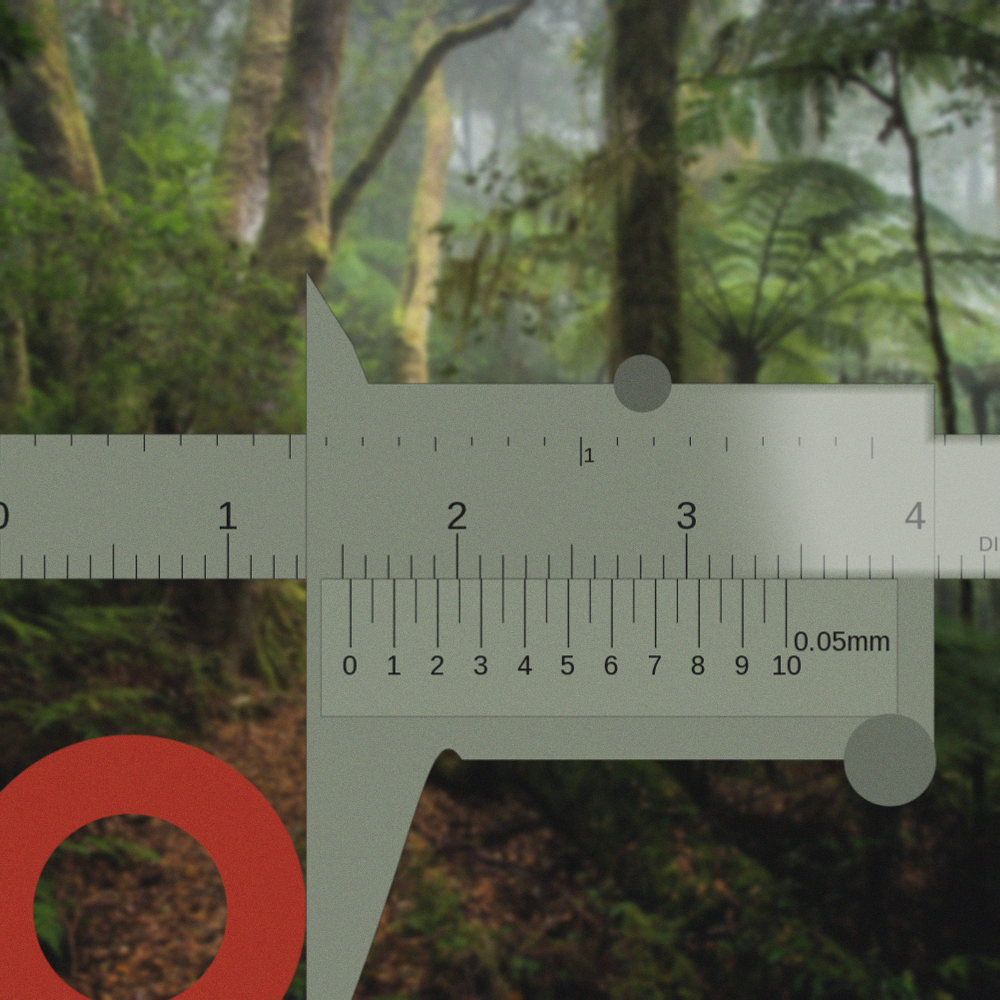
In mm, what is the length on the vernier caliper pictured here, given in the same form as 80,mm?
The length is 15.35,mm
